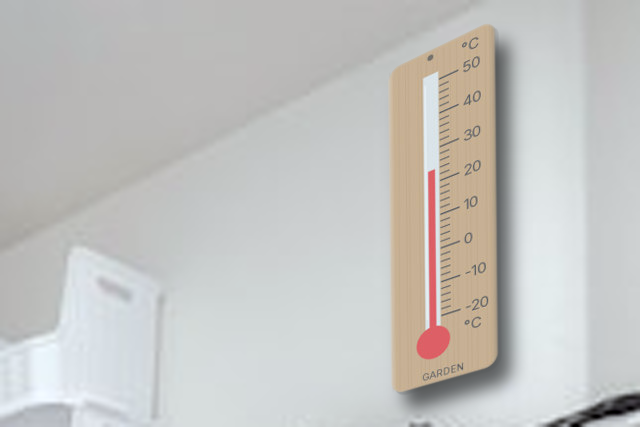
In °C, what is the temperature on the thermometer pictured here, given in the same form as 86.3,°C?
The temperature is 24,°C
